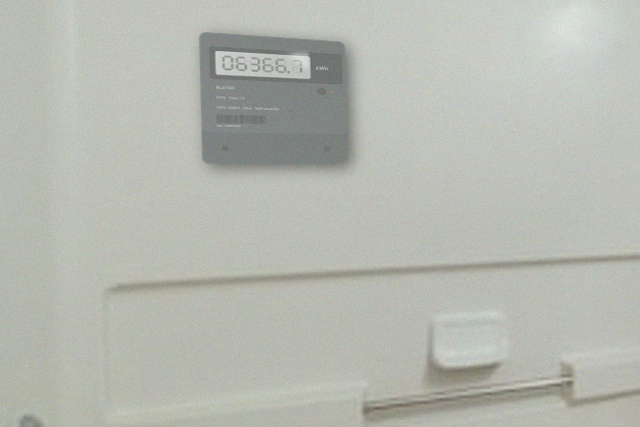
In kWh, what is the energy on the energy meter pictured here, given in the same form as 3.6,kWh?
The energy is 6366.7,kWh
